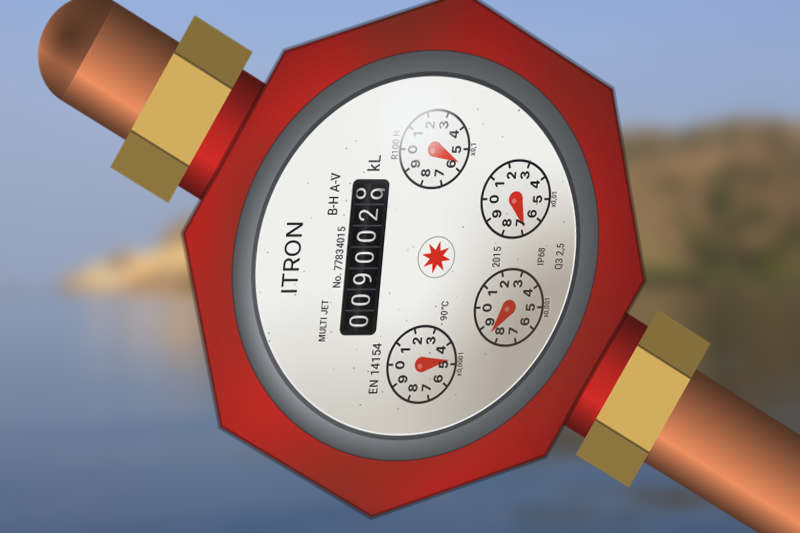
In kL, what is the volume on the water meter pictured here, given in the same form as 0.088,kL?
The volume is 90028.5684,kL
